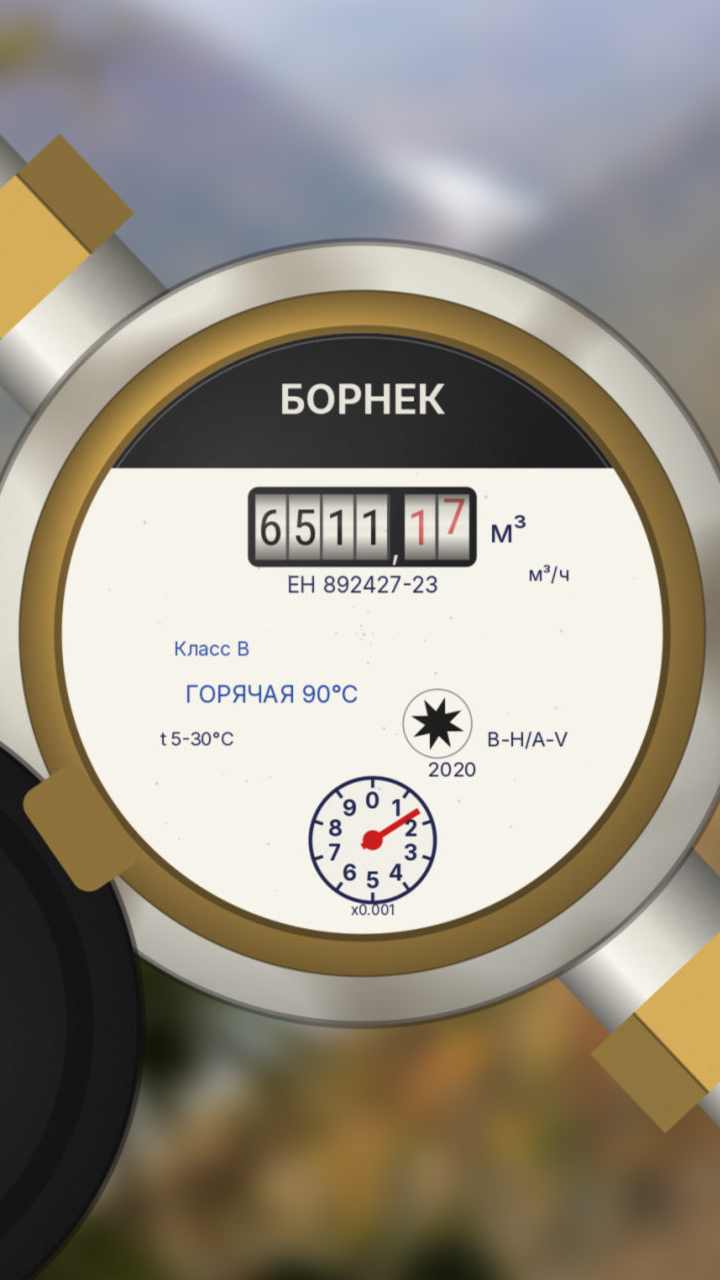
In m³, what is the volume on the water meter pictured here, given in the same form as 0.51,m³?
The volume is 6511.171,m³
